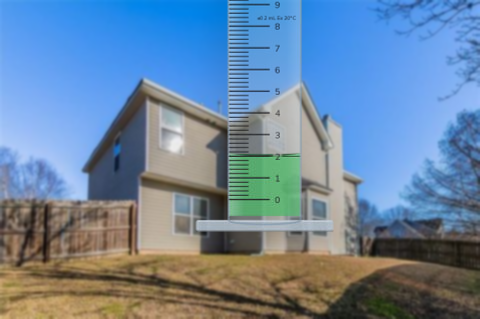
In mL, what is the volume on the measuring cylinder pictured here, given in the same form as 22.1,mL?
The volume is 2,mL
